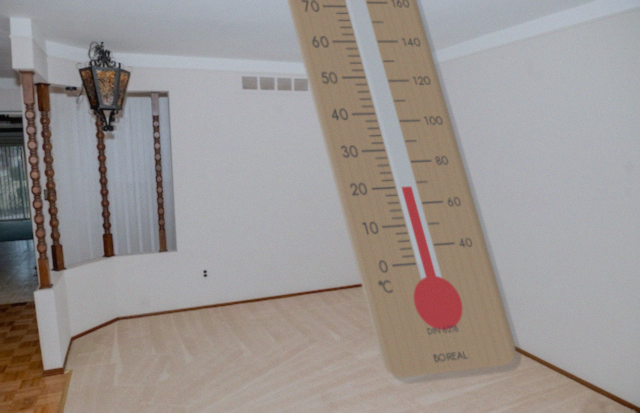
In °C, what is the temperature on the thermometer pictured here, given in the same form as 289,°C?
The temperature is 20,°C
